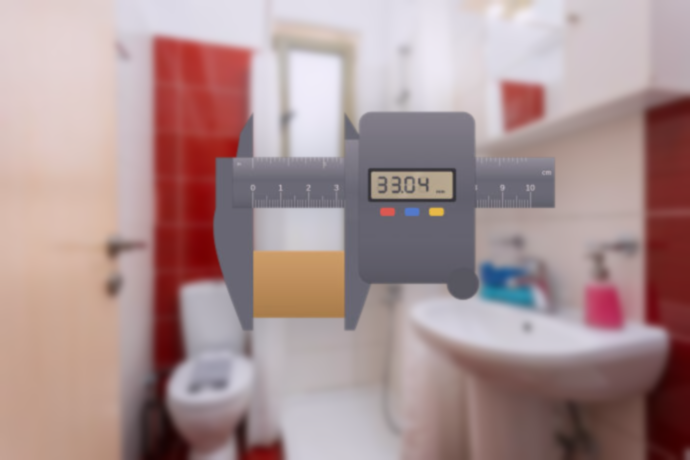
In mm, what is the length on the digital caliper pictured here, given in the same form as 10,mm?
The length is 33.04,mm
